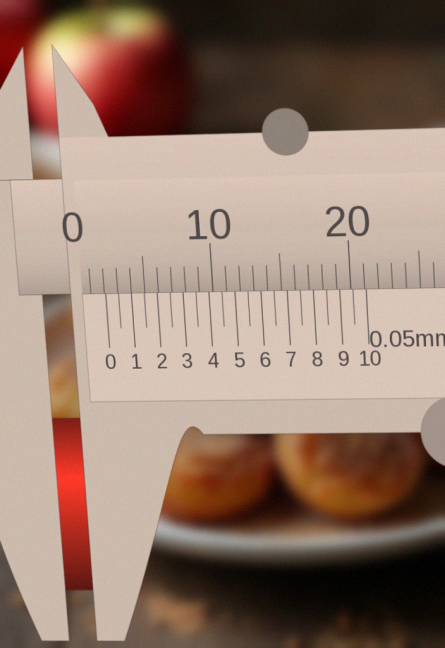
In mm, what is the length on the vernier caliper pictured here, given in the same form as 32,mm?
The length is 2.1,mm
